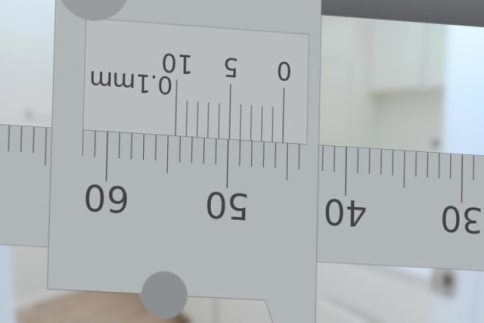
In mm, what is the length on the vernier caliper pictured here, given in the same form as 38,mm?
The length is 45.4,mm
